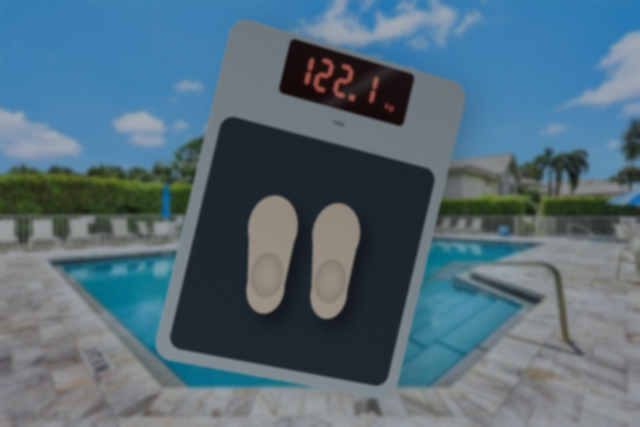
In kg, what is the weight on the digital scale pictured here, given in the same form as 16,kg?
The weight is 122.1,kg
